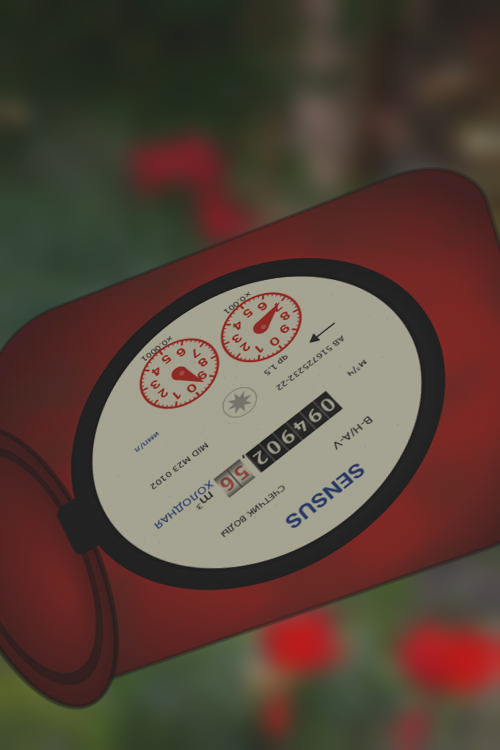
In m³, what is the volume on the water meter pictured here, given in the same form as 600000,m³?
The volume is 94902.5669,m³
